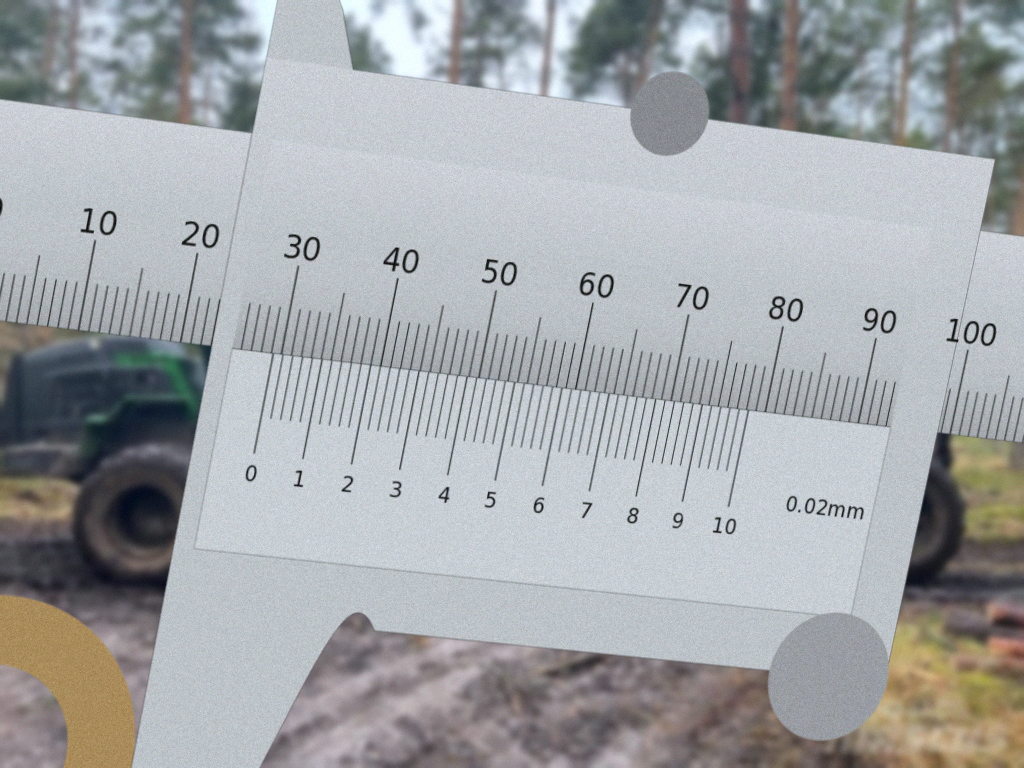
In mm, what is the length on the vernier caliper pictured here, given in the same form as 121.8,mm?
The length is 29.2,mm
